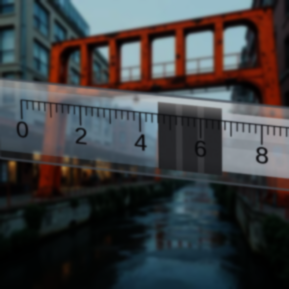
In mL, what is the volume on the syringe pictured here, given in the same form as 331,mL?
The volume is 4.6,mL
